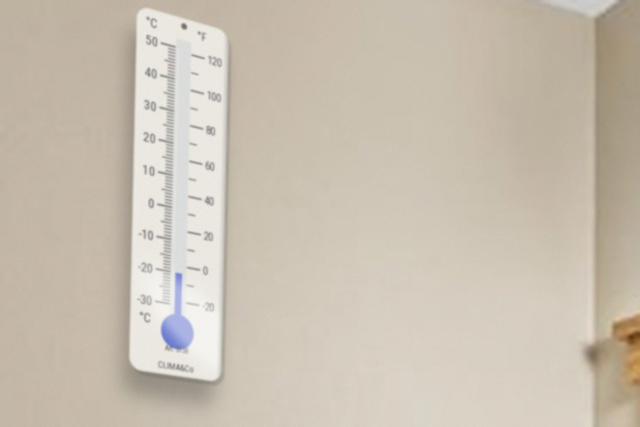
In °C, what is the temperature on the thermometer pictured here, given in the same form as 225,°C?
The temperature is -20,°C
